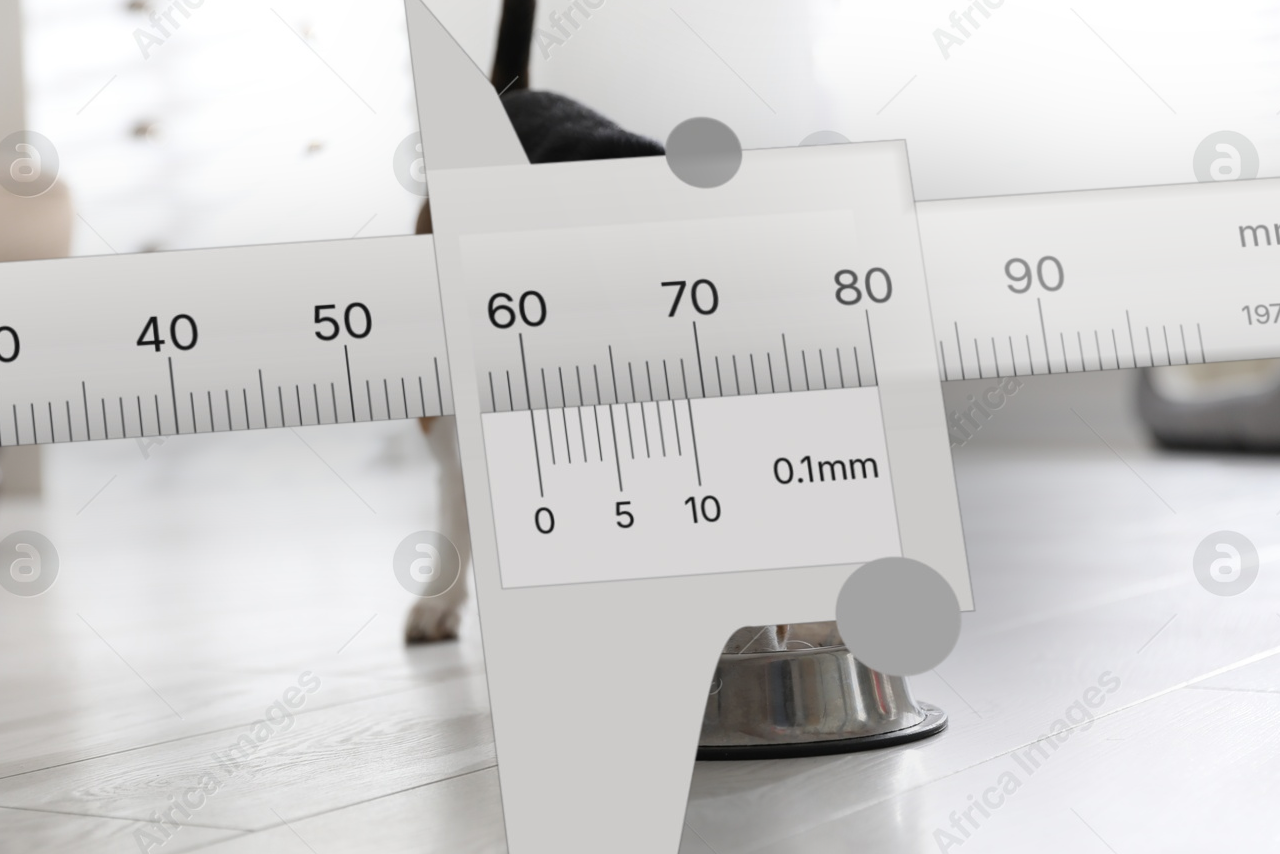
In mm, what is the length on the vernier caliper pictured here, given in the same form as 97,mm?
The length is 60.1,mm
